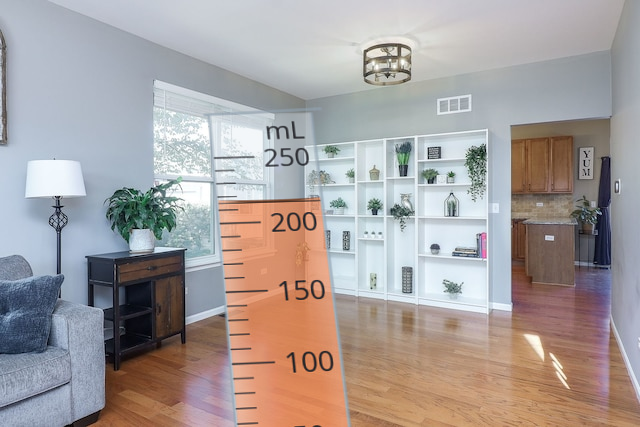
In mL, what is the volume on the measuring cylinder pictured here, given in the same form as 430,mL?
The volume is 215,mL
